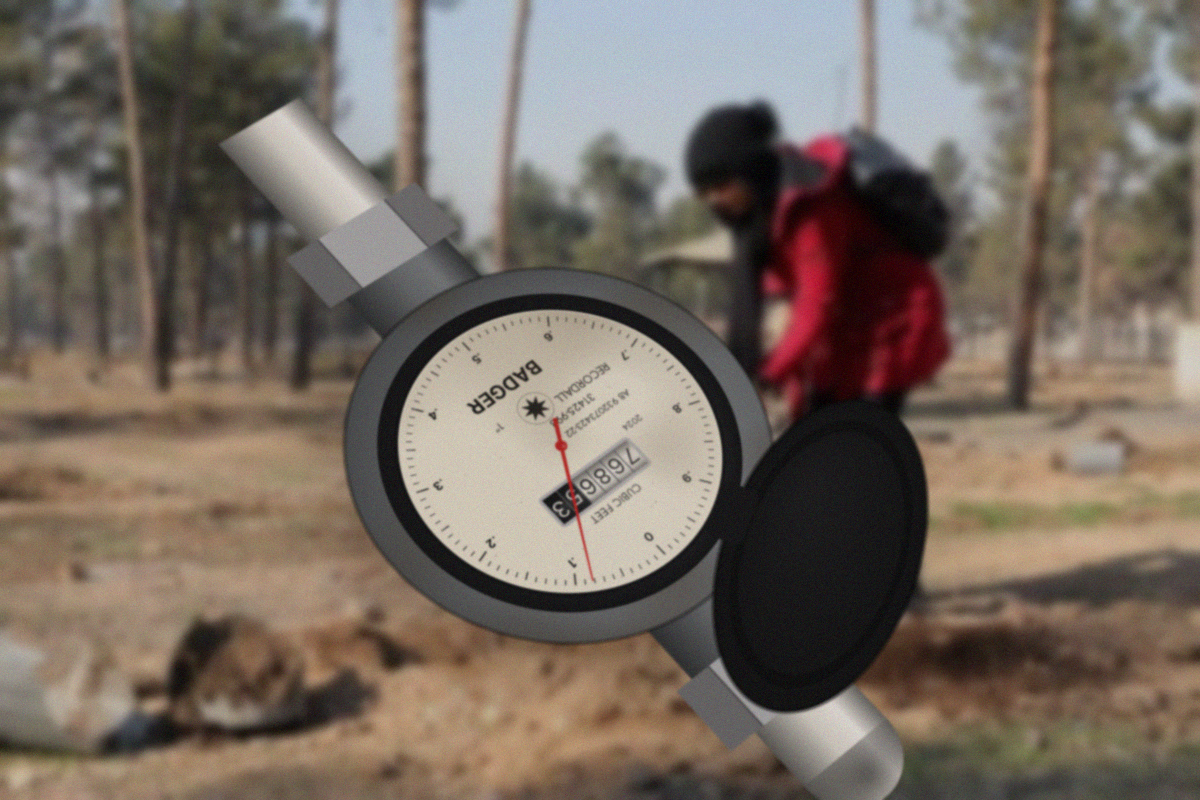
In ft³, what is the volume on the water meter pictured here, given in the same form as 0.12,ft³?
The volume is 768653.08,ft³
